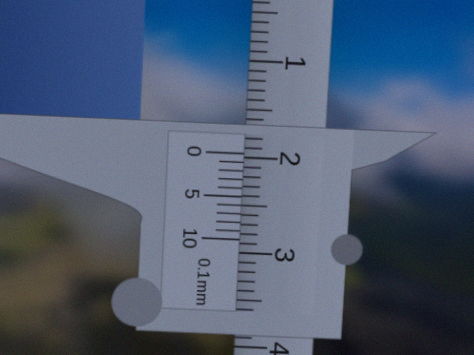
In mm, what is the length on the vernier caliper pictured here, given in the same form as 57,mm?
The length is 19.6,mm
